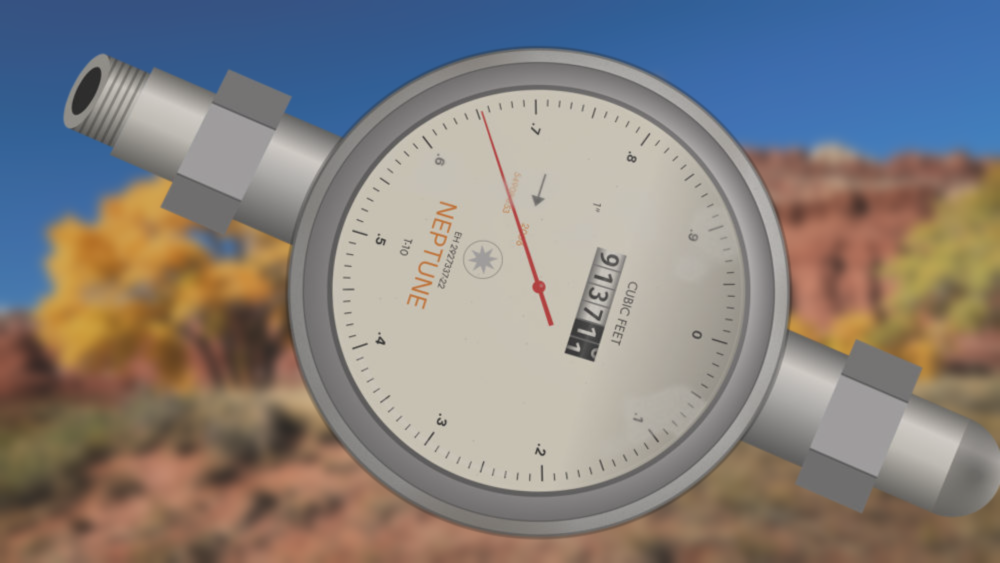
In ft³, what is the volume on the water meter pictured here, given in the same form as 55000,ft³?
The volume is 913710.65,ft³
